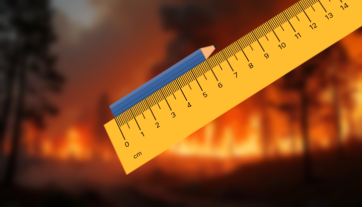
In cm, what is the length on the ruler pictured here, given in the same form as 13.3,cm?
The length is 7,cm
